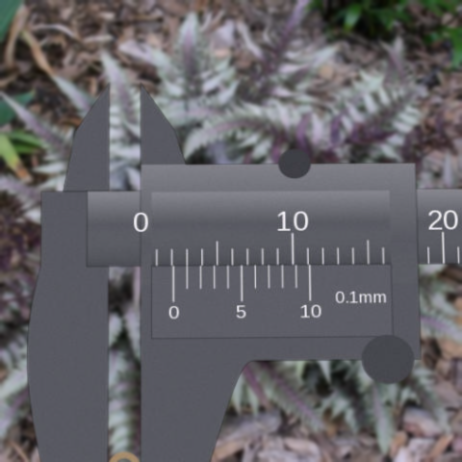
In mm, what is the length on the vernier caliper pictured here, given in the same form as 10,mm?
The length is 2.1,mm
